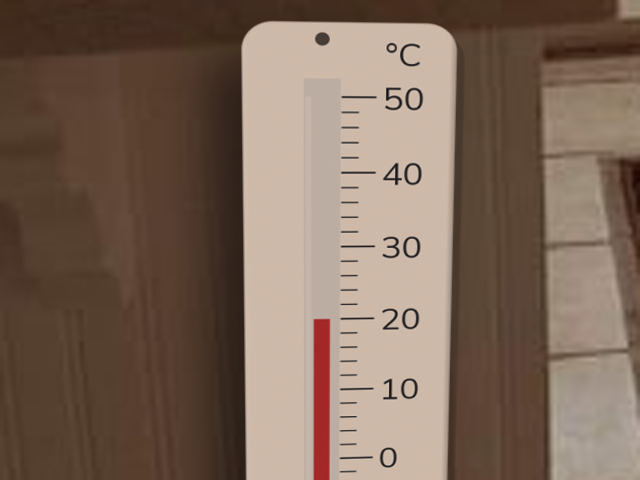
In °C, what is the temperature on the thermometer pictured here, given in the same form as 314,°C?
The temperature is 20,°C
